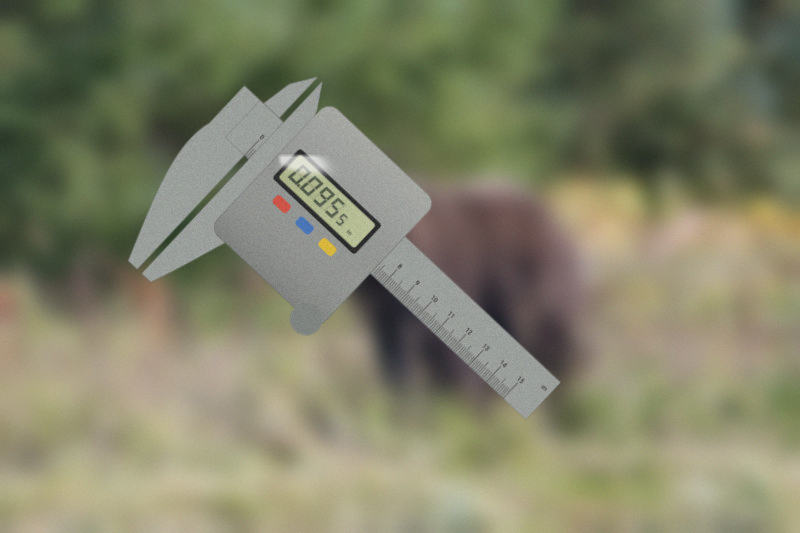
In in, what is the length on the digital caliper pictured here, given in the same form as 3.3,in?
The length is 0.0955,in
